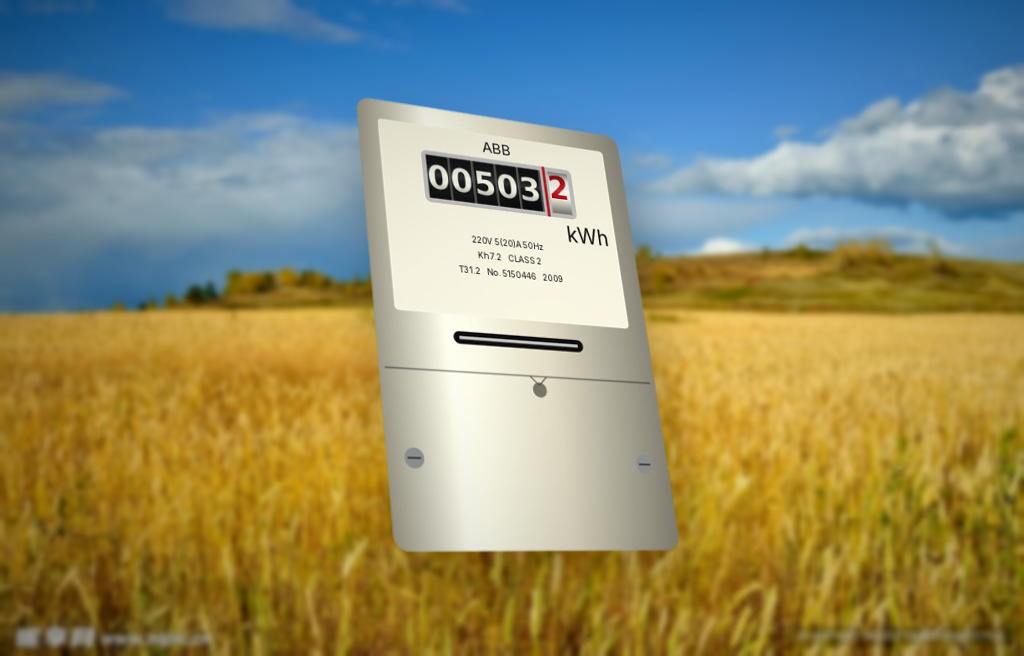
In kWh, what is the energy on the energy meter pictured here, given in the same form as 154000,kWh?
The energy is 503.2,kWh
